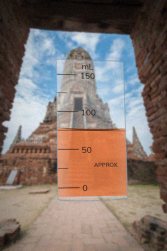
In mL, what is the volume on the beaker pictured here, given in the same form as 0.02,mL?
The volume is 75,mL
